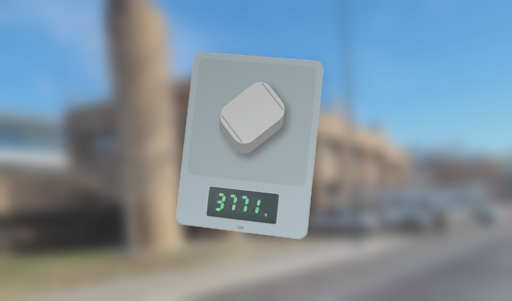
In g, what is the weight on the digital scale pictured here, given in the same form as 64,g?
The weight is 3771,g
